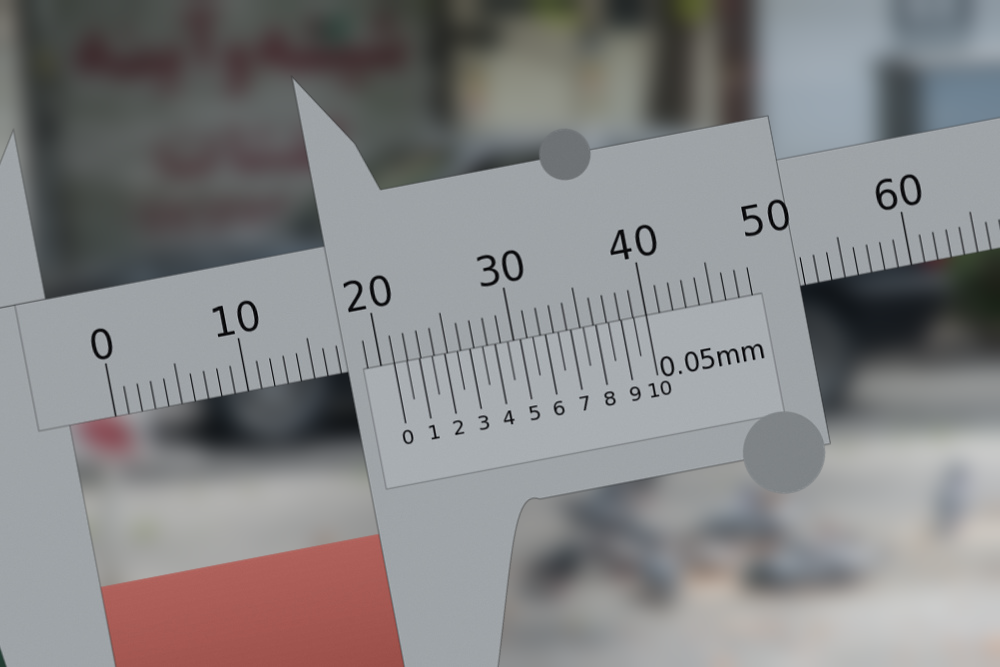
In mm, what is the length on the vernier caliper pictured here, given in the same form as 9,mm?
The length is 21.0,mm
